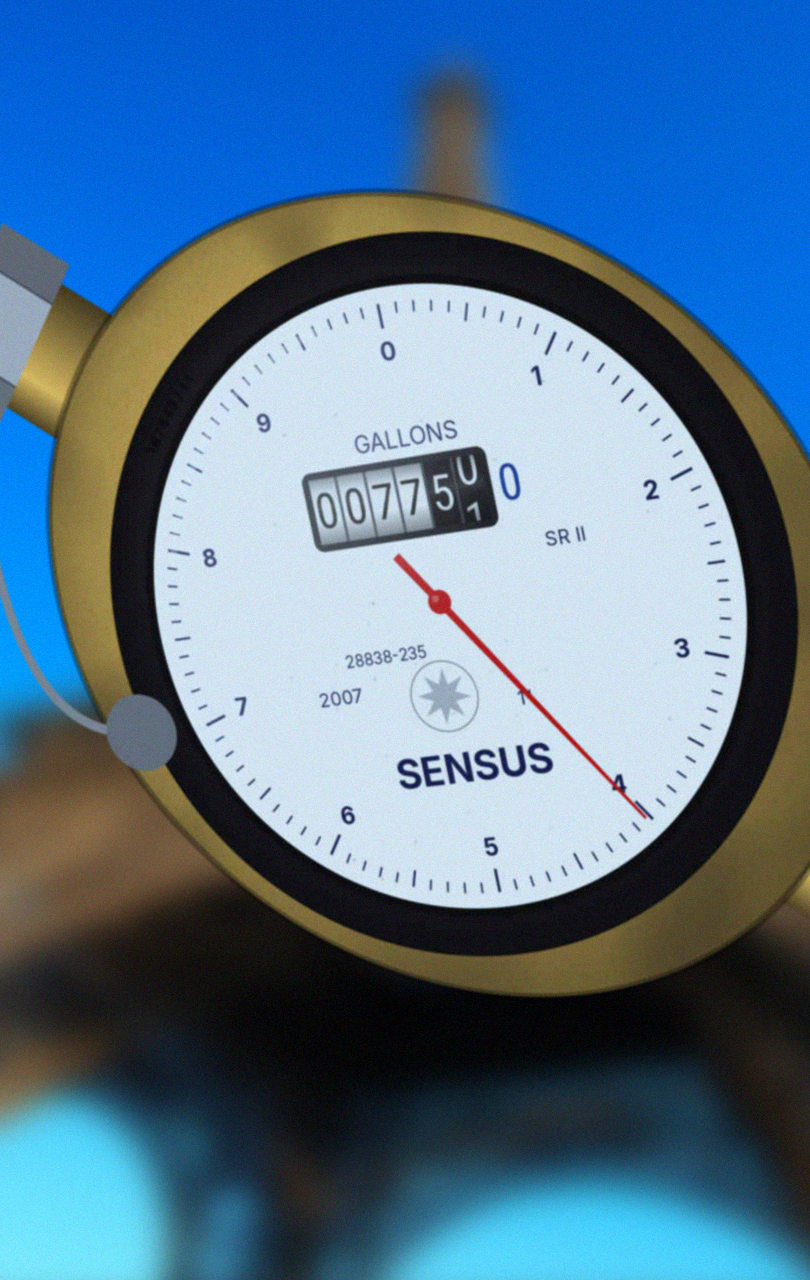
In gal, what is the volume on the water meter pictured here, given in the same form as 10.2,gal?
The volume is 77504.0,gal
